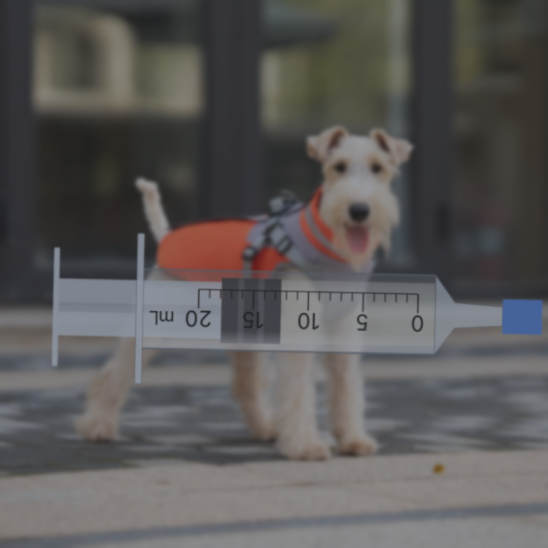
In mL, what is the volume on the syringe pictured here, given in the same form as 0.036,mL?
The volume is 12.5,mL
